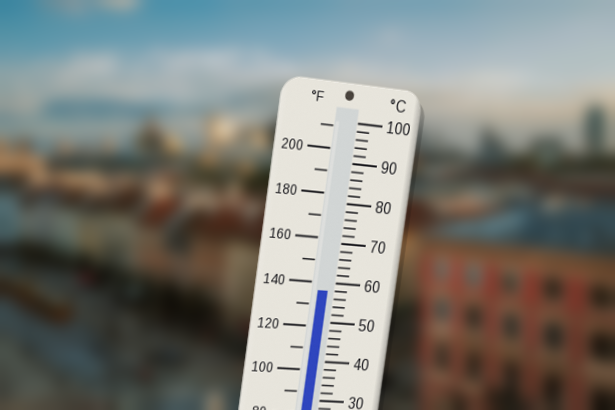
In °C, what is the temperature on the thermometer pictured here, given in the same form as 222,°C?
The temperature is 58,°C
